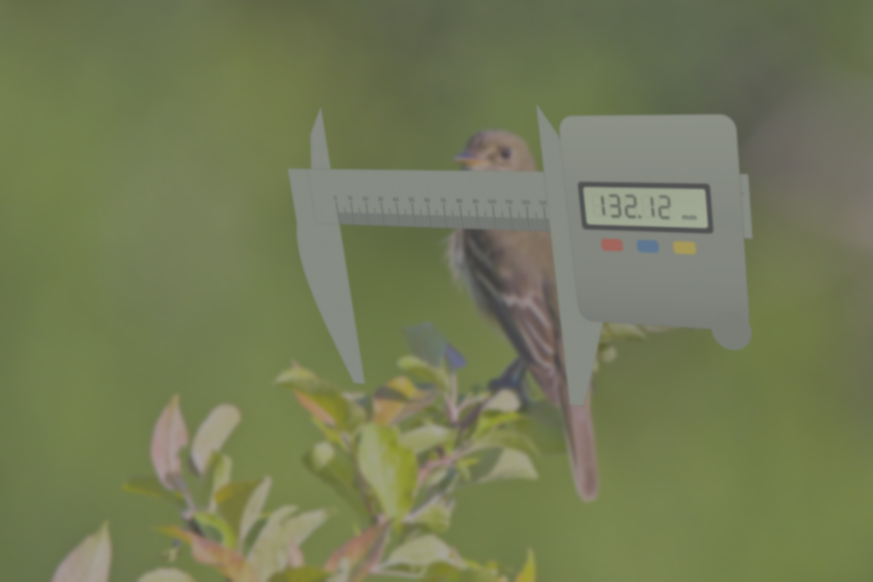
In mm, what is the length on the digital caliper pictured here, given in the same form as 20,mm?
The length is 132.12,mm
